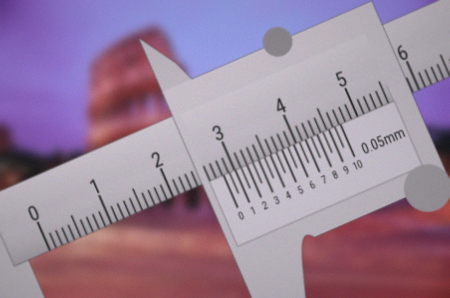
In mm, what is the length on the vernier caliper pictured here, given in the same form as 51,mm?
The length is 28.2,mm
